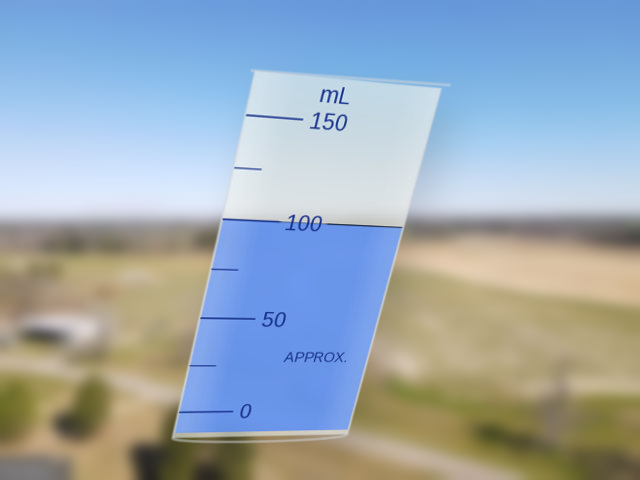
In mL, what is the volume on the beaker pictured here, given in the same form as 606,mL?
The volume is 100,mL
